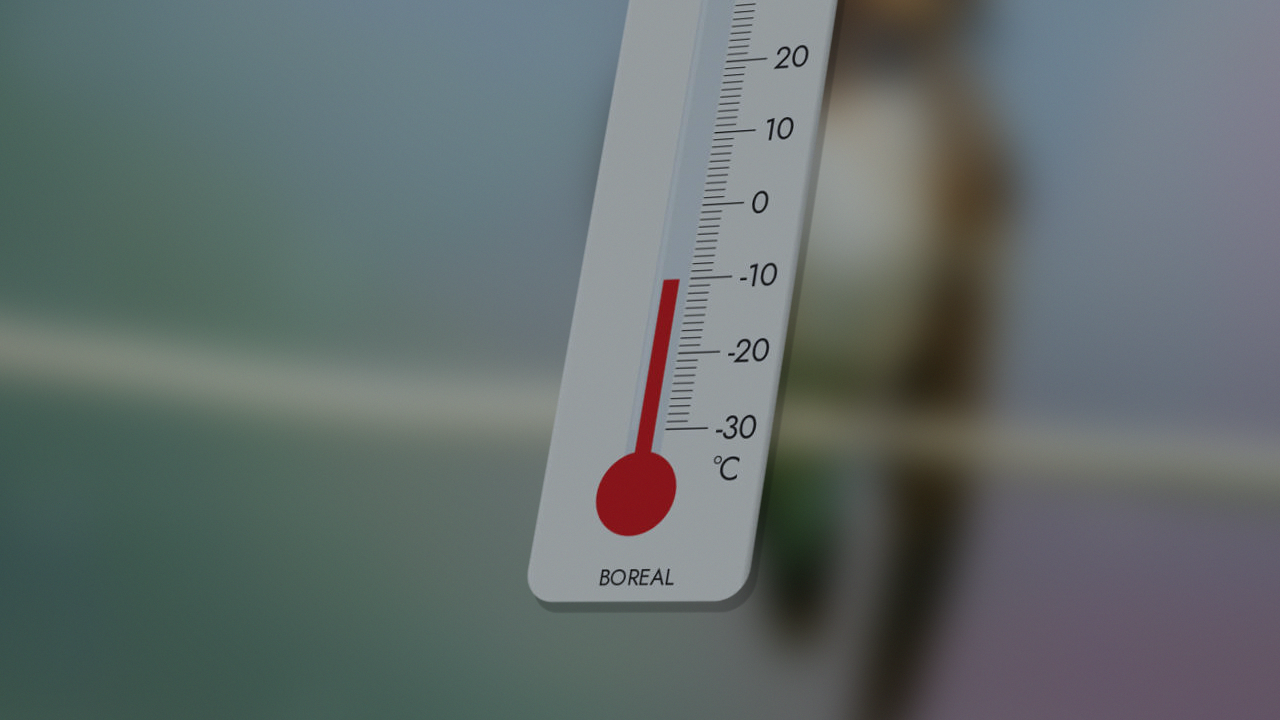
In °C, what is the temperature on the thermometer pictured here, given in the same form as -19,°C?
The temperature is -10,°C
